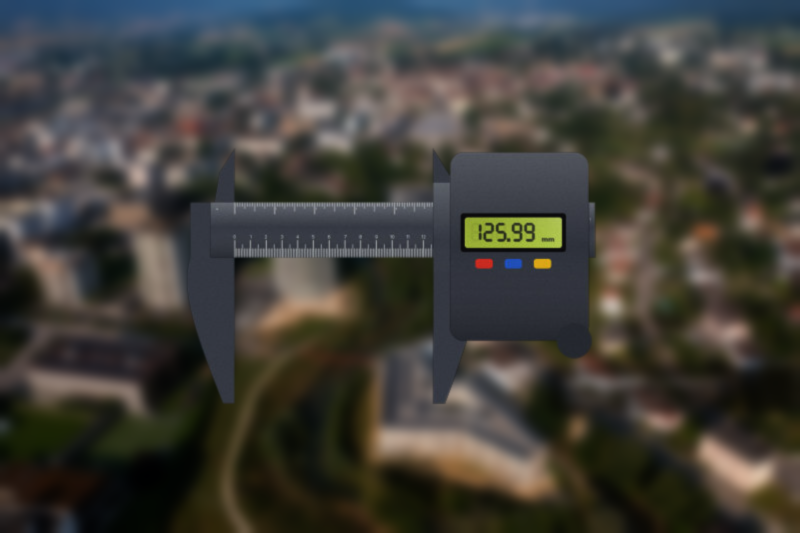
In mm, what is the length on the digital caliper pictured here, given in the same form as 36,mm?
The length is 125.99,mm
